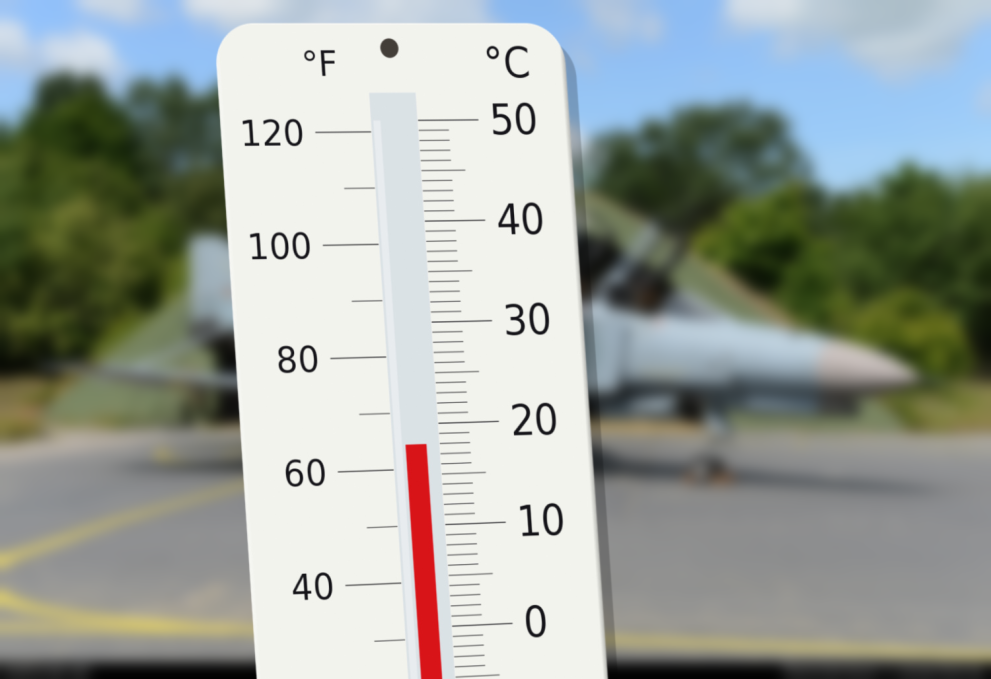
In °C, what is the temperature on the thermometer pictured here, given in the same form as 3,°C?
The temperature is 18,°C
